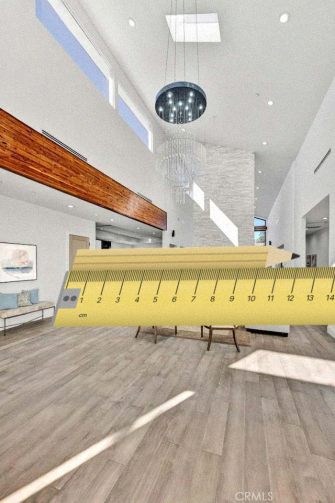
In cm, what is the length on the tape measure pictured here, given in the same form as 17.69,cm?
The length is 12,cm
